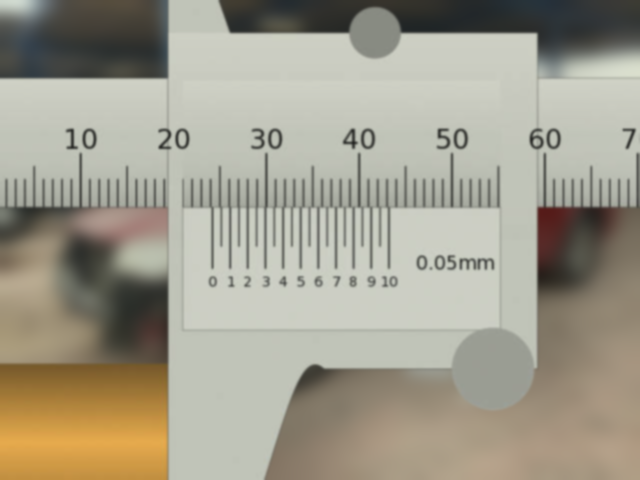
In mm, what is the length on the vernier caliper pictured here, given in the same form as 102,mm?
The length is 24.2,mm
